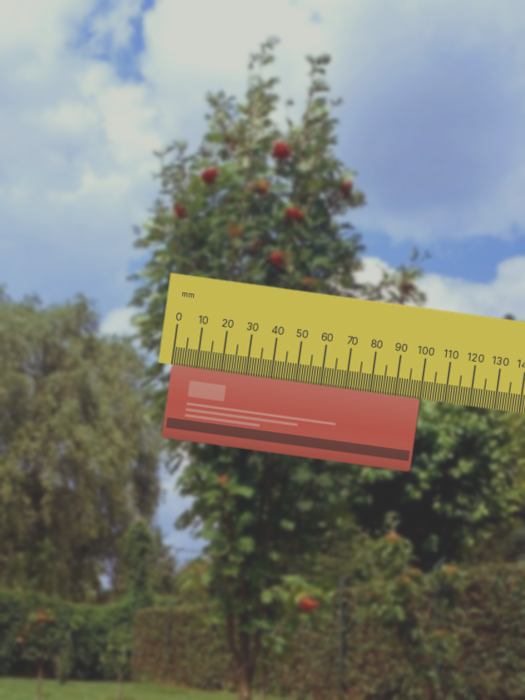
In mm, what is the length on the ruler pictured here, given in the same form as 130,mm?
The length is 100,mm
